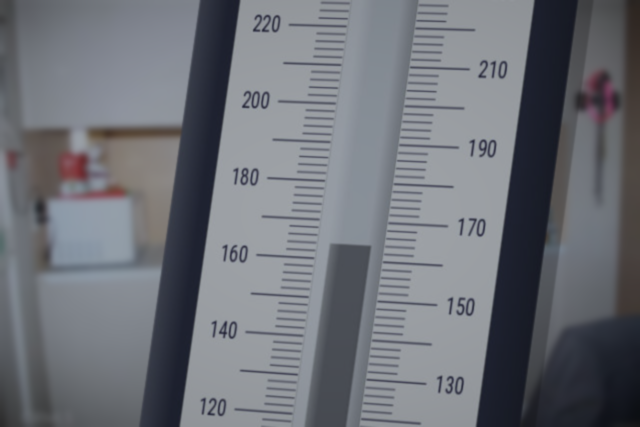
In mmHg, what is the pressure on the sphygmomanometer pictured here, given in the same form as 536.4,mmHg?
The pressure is 164,mmHg
